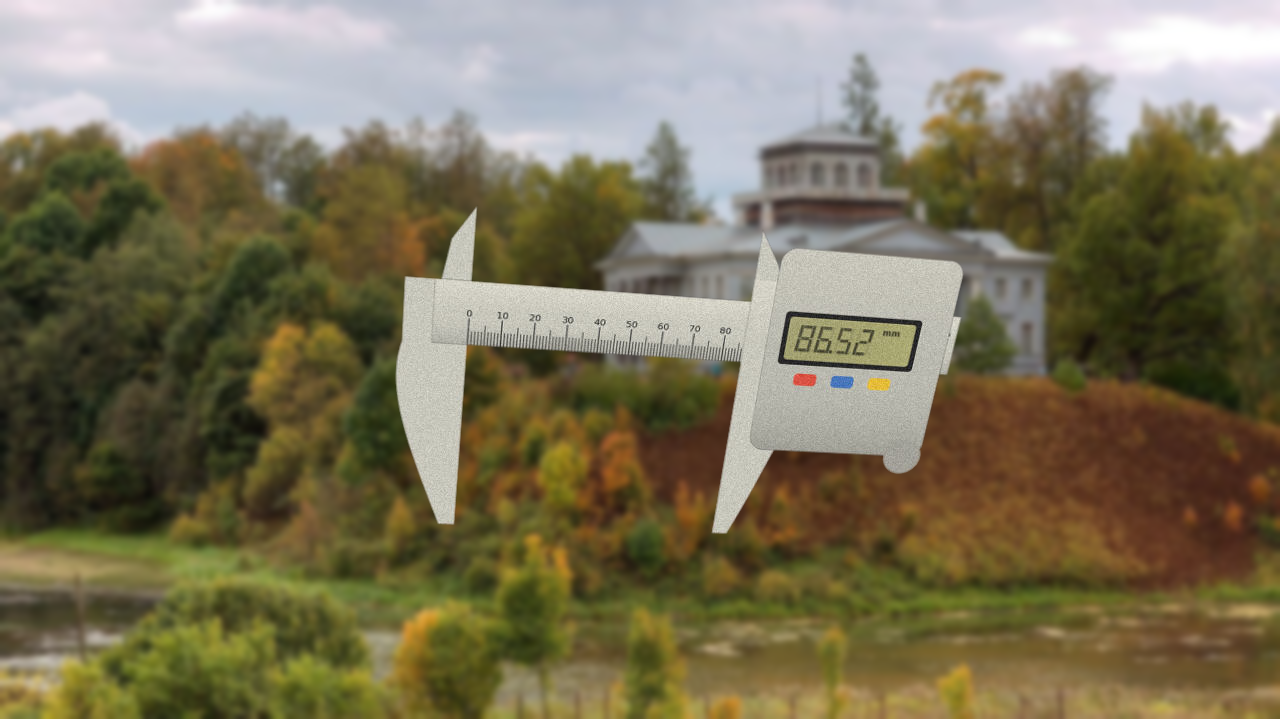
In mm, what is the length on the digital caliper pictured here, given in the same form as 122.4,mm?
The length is 86.52,mm
